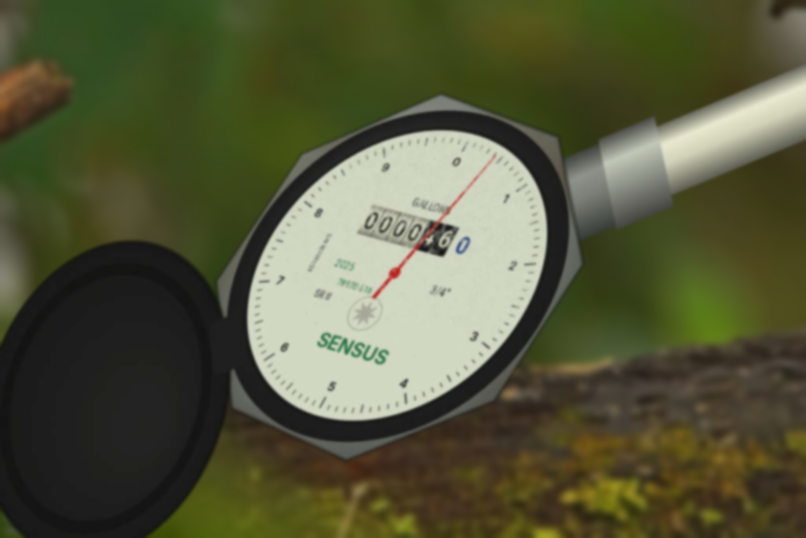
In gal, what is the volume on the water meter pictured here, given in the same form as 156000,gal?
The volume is 460.4,gal
